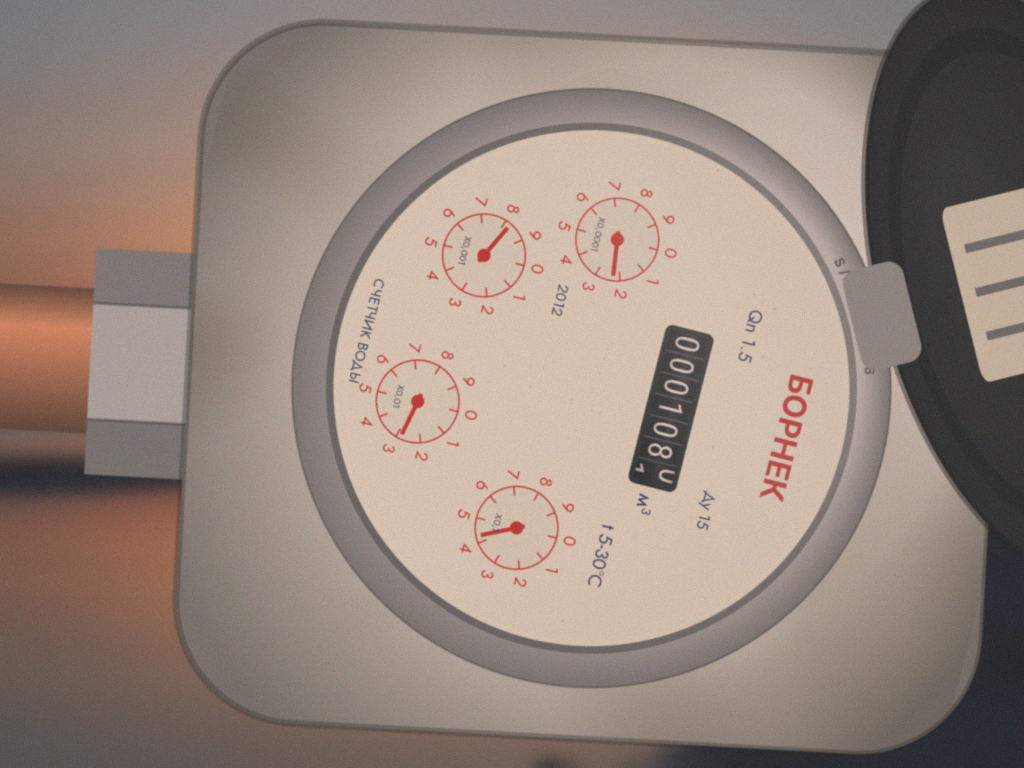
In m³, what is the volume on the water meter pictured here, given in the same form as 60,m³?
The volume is 1080.4282,m³
